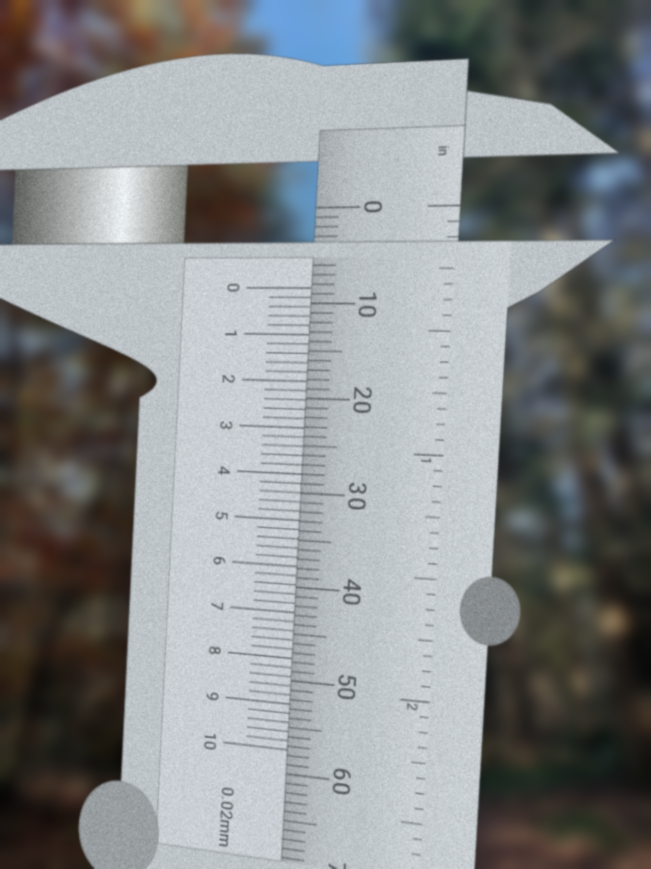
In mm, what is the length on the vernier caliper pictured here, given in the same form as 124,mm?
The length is 8.4,mm
